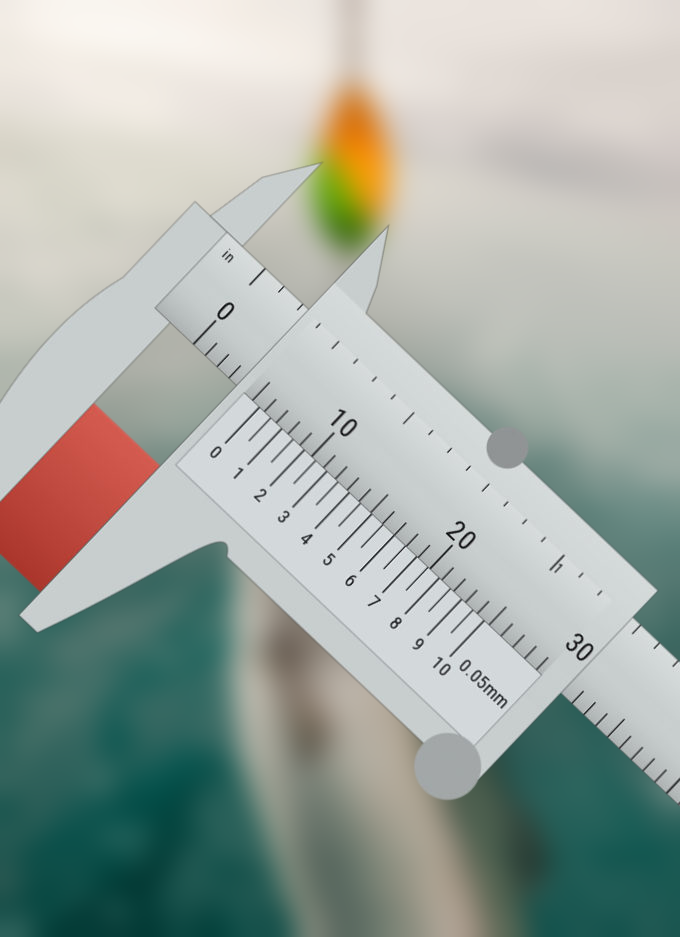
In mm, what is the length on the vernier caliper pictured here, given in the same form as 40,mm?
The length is 5.6,mm
